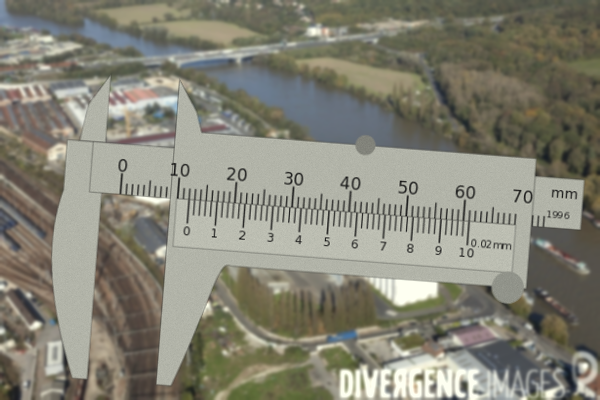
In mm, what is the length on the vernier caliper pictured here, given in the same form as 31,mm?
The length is 12.0,mm
